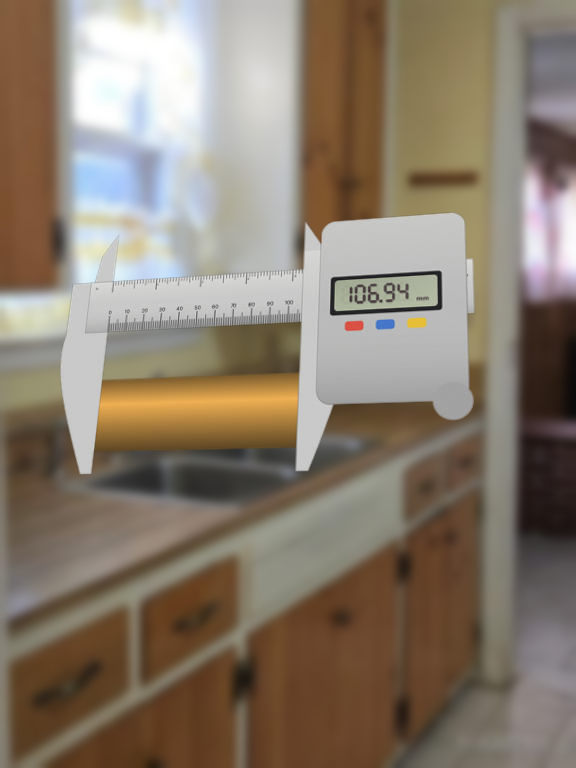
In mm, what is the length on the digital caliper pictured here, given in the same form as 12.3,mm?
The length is 106.94,mm
